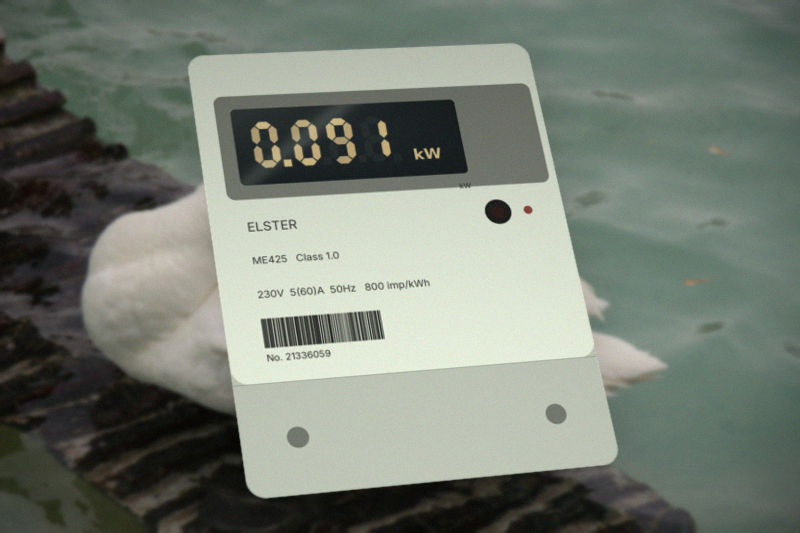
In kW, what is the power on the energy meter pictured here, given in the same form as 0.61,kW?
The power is 0.091,kW
